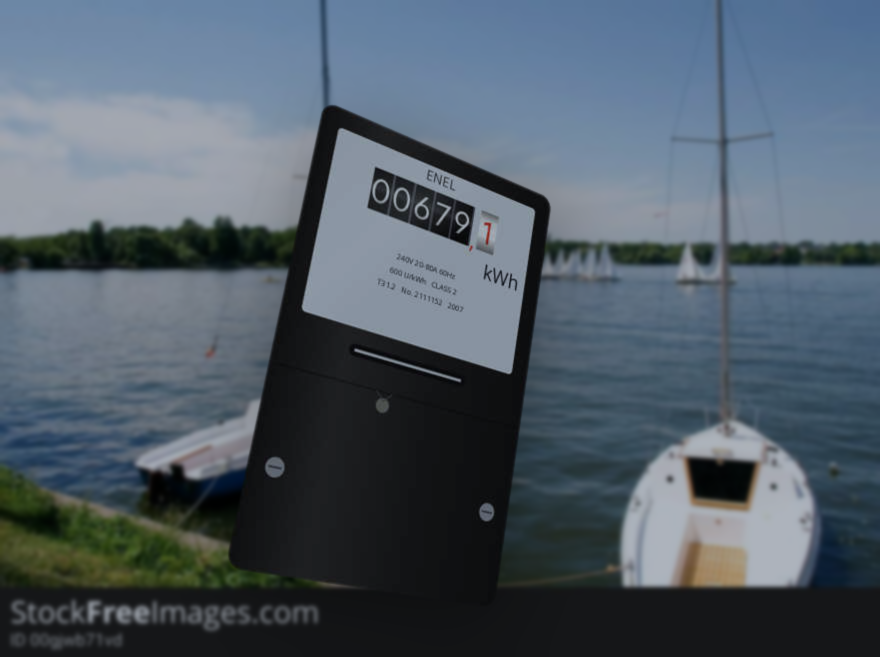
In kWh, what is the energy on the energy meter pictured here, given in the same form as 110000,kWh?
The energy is 679.1,kWh
